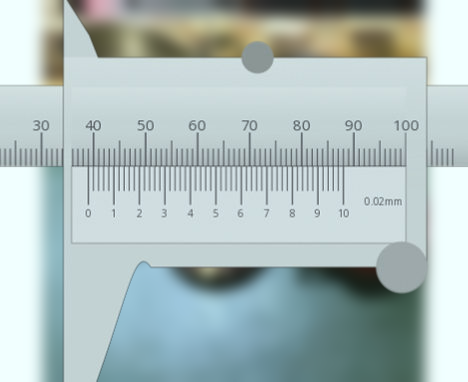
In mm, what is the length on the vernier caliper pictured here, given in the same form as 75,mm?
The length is 39.0,mm
